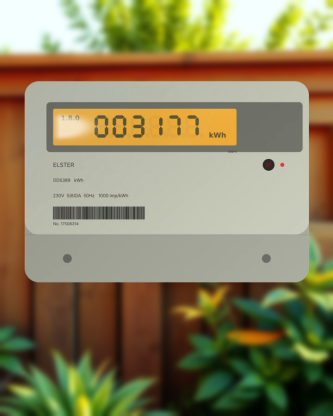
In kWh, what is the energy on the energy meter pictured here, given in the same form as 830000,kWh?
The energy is 3177,kWh
